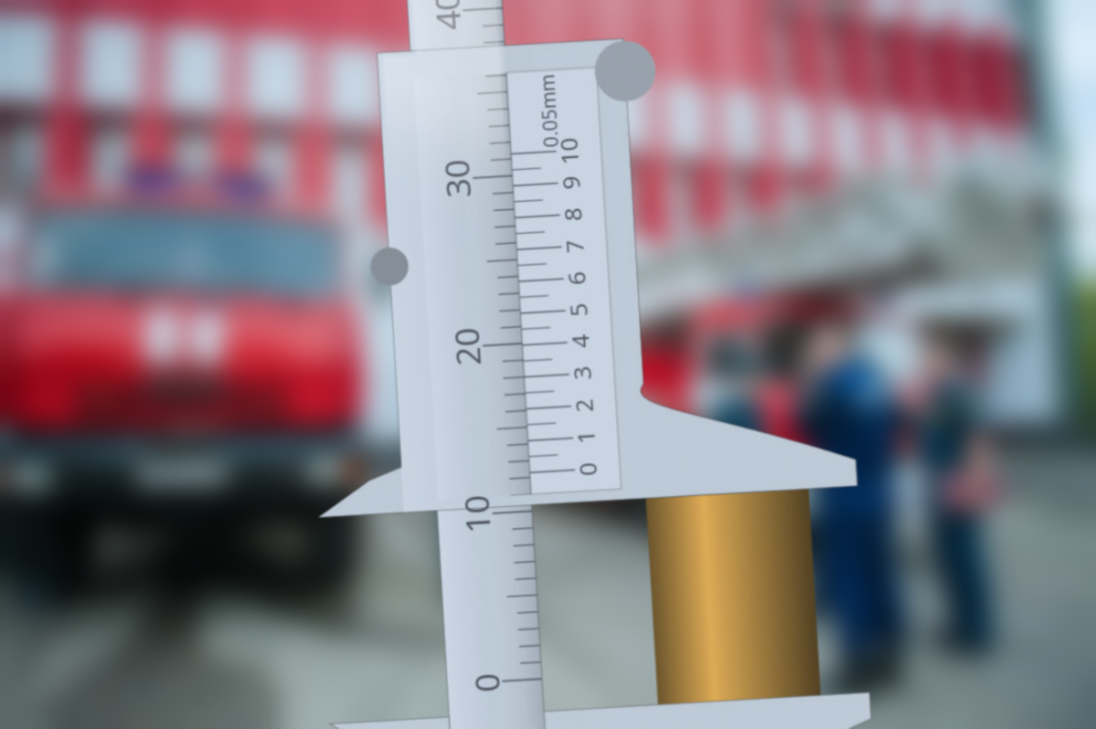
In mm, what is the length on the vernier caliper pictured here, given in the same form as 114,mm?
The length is 12.3,mm
